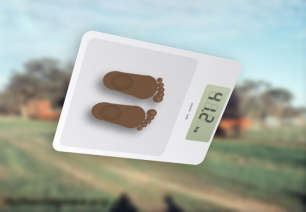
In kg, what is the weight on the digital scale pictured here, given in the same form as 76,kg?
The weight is 41.2,kg
